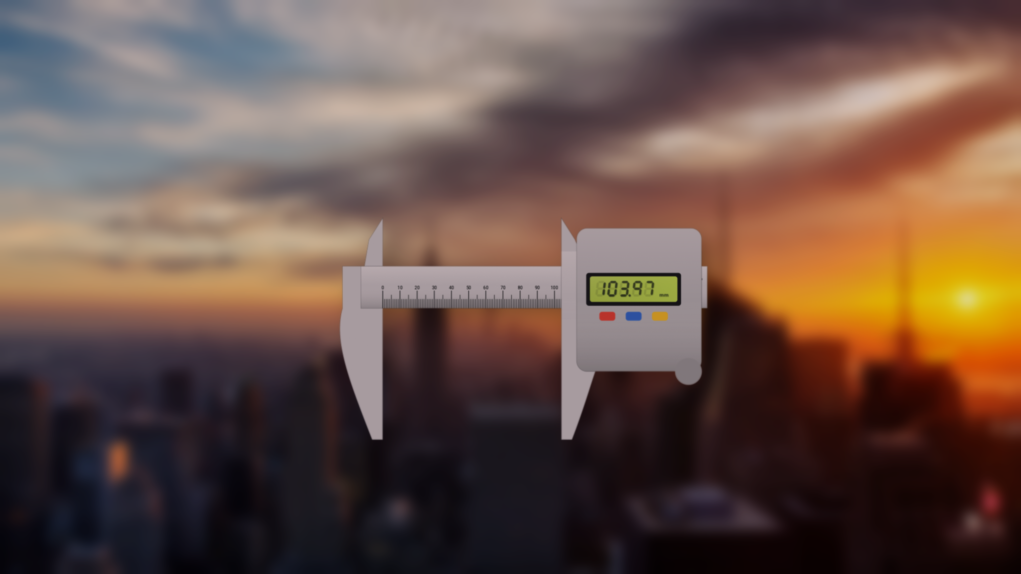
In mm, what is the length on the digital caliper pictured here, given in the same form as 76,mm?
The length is 103.97,mm
